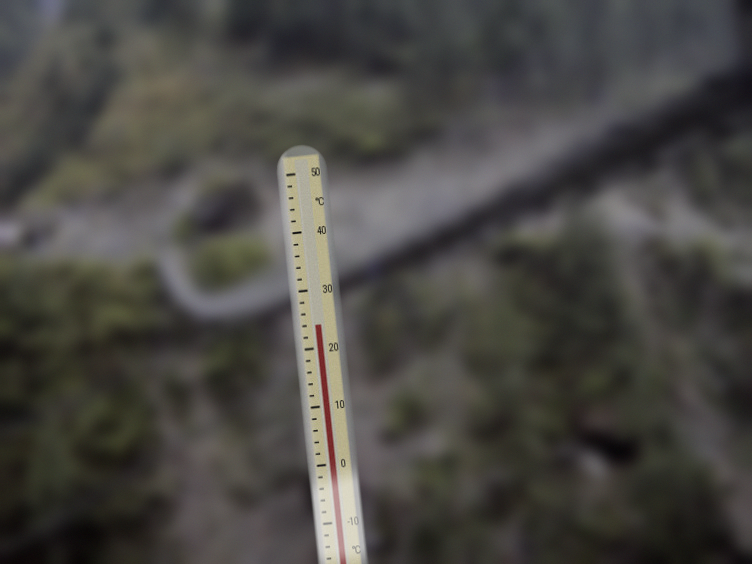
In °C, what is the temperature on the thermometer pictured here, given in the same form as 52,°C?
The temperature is 24,°C
